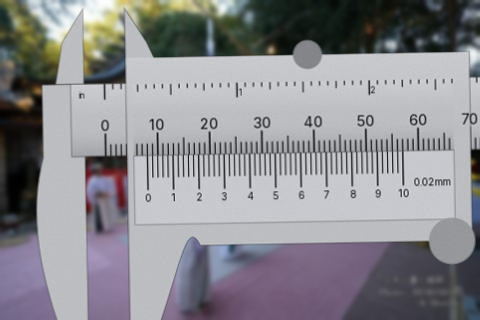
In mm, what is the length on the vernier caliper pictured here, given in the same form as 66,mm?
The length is 8.0,mm
